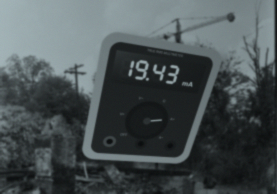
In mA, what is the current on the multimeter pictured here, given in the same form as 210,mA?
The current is 19.43,mA
